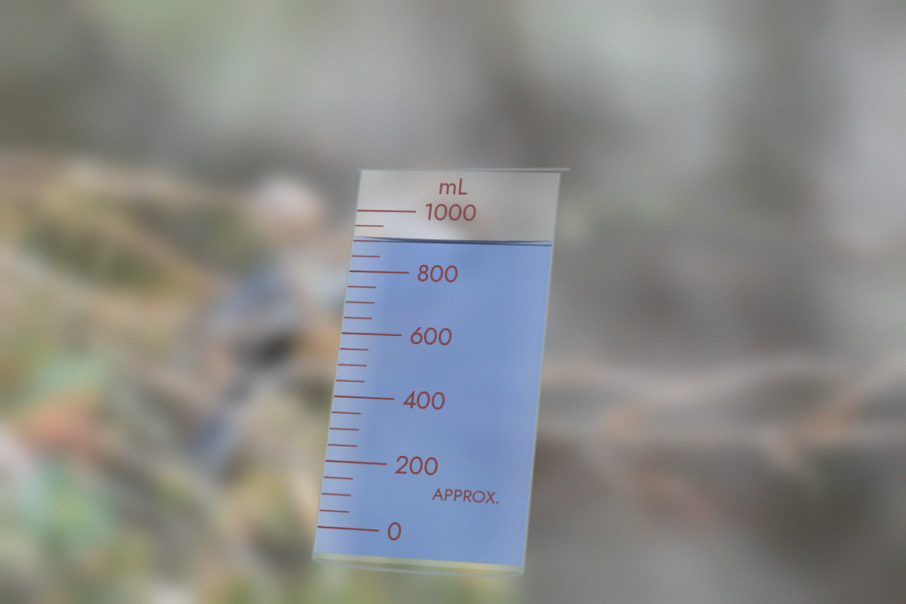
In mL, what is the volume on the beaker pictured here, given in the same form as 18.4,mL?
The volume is 900,mL
